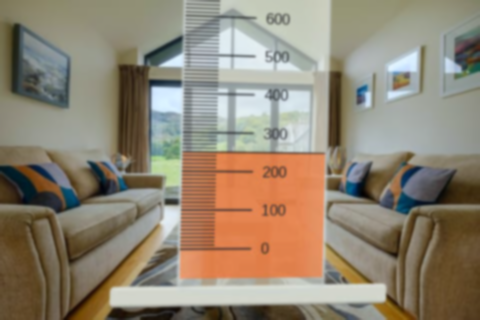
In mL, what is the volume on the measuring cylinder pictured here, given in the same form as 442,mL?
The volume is 250,mL
